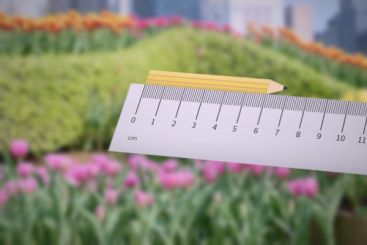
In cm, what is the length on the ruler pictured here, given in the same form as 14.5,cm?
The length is 7,cm
